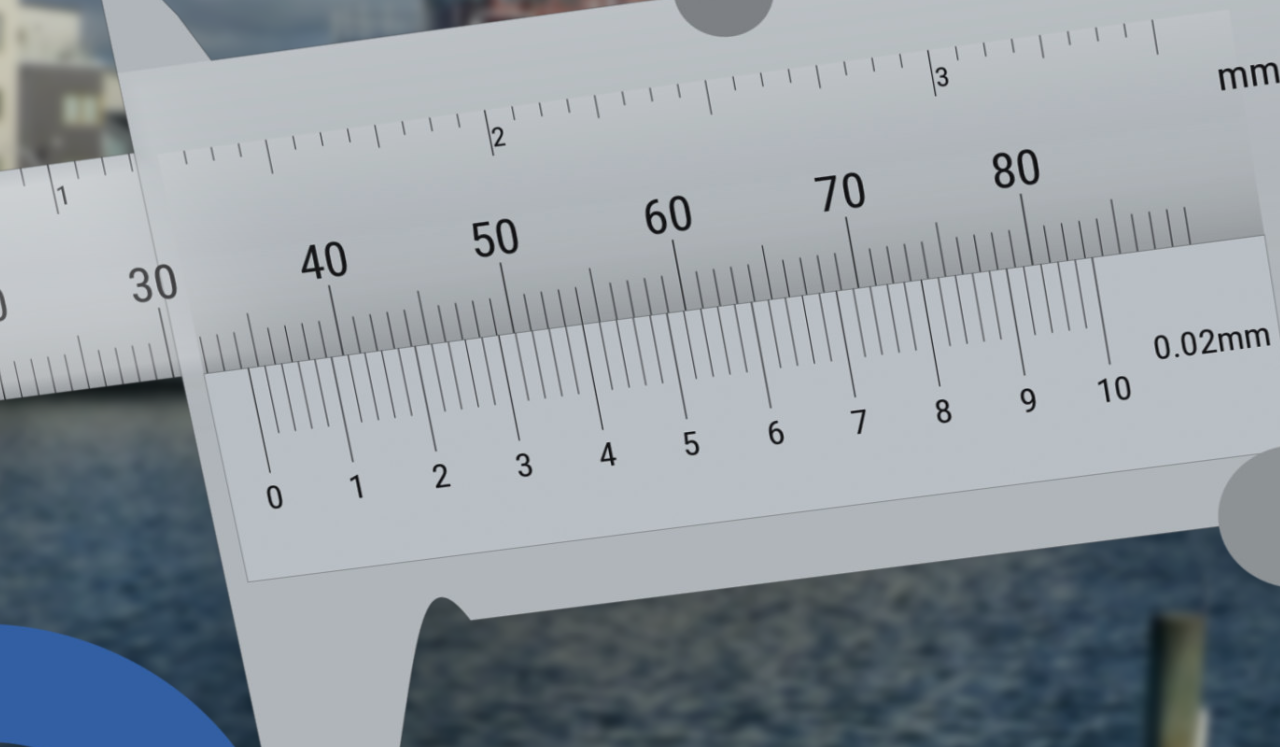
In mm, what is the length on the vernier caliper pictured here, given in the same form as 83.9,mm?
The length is 34.4,mm
